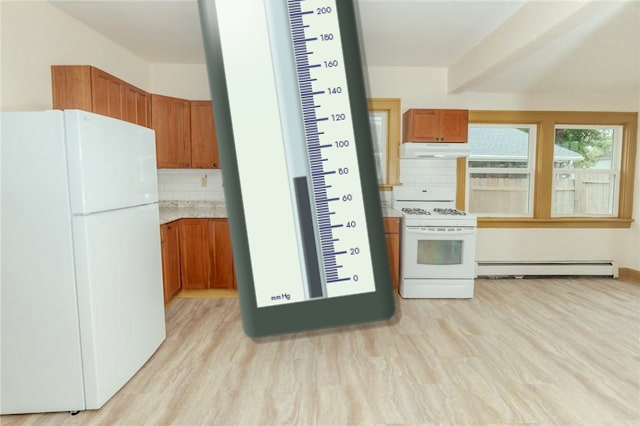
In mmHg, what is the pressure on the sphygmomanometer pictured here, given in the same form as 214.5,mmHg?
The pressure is 80,mmHg
